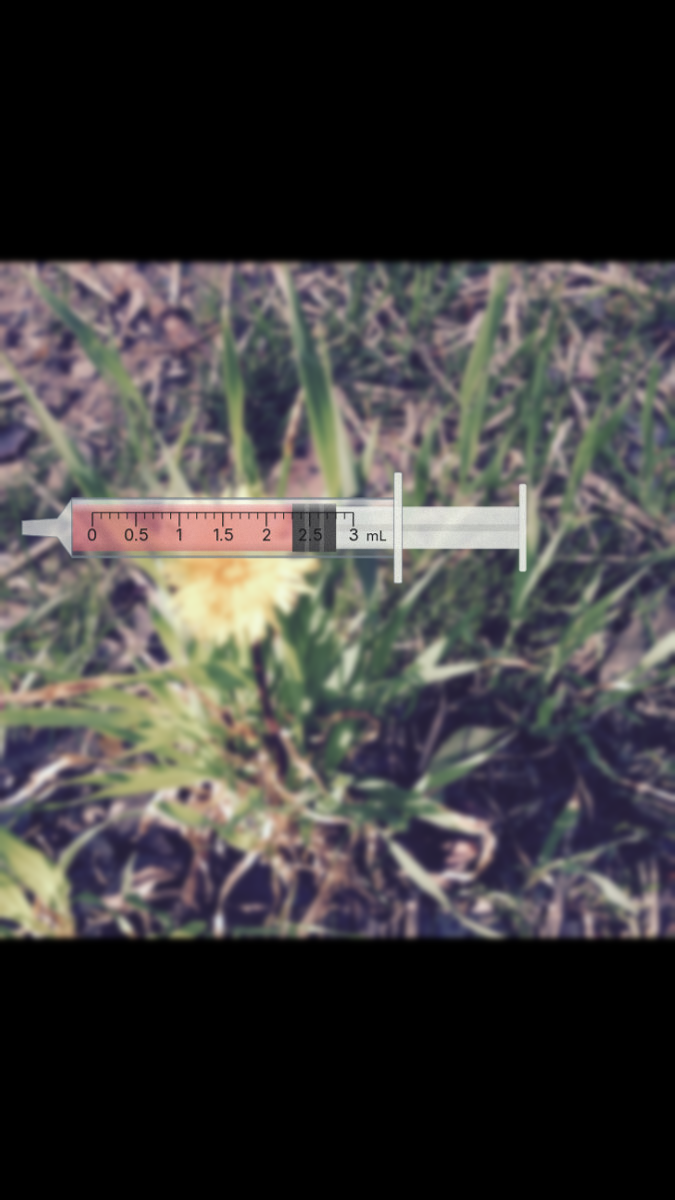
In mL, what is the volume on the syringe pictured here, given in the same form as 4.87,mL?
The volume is 2.3,mL
